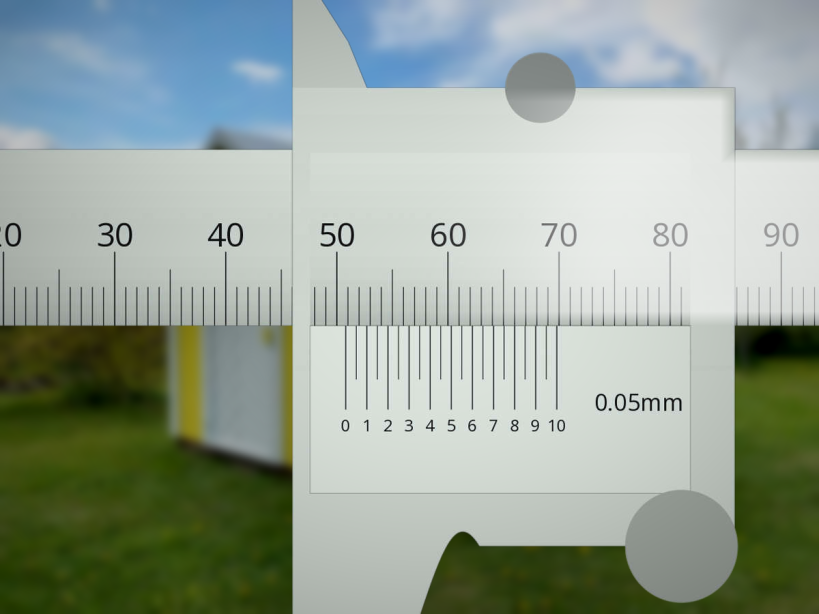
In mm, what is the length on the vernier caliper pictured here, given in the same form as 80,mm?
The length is 50.8,mm
